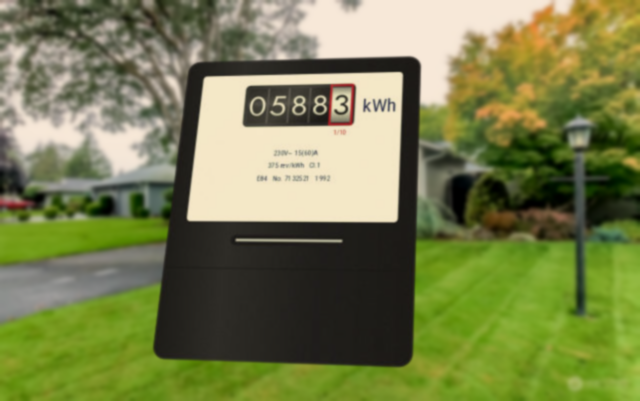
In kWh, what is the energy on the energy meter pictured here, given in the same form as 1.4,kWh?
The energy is 588.3,kWh
